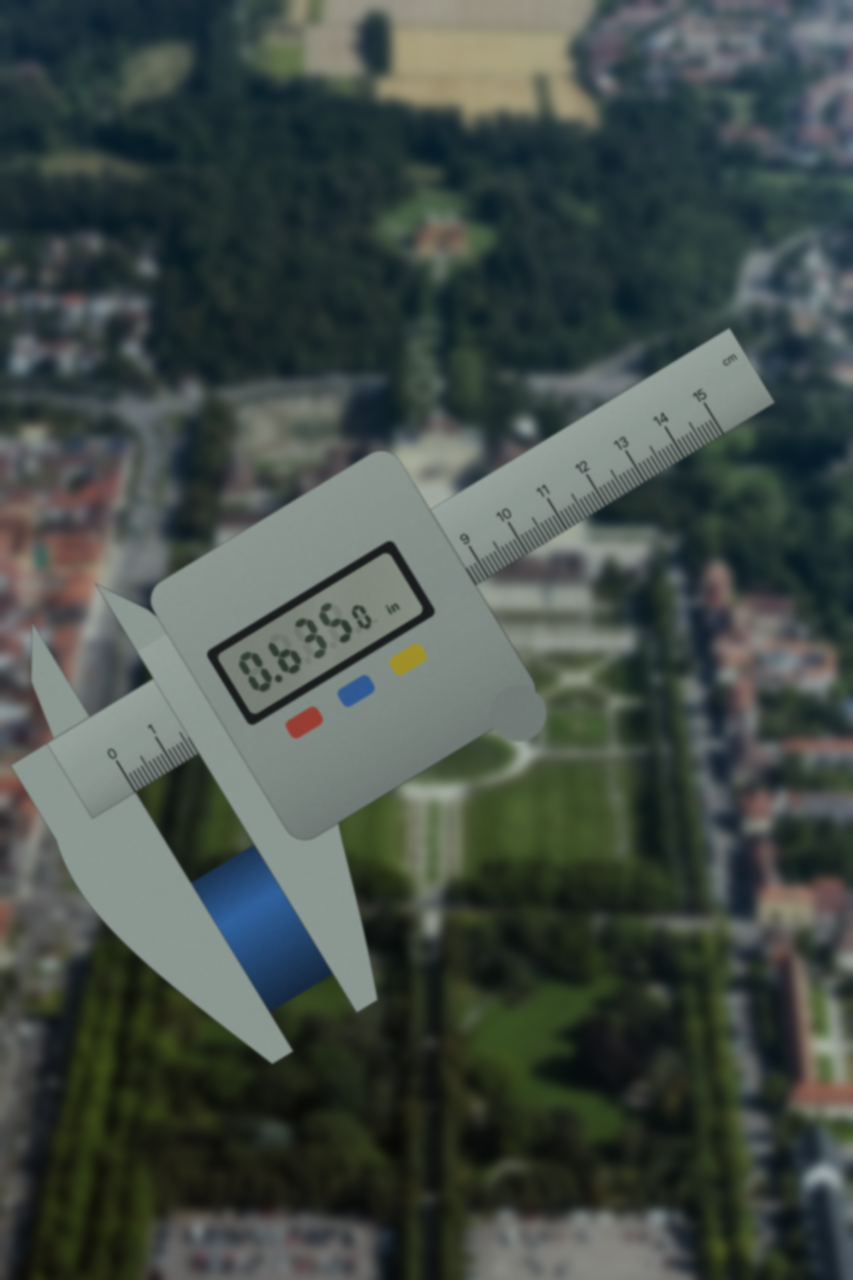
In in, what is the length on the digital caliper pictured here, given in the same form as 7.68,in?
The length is 0.6350,in
